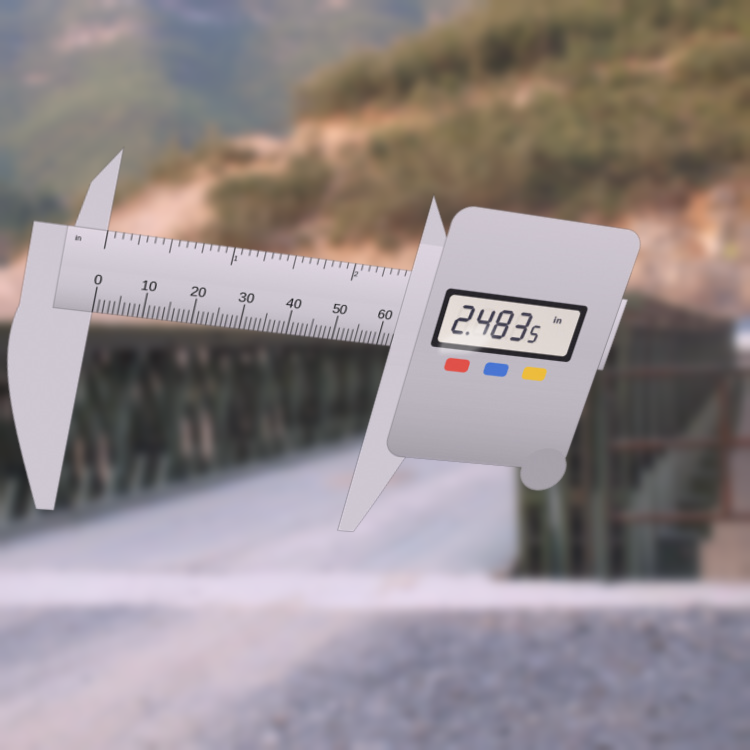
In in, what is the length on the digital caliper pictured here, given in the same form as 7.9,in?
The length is 2.4835,in
